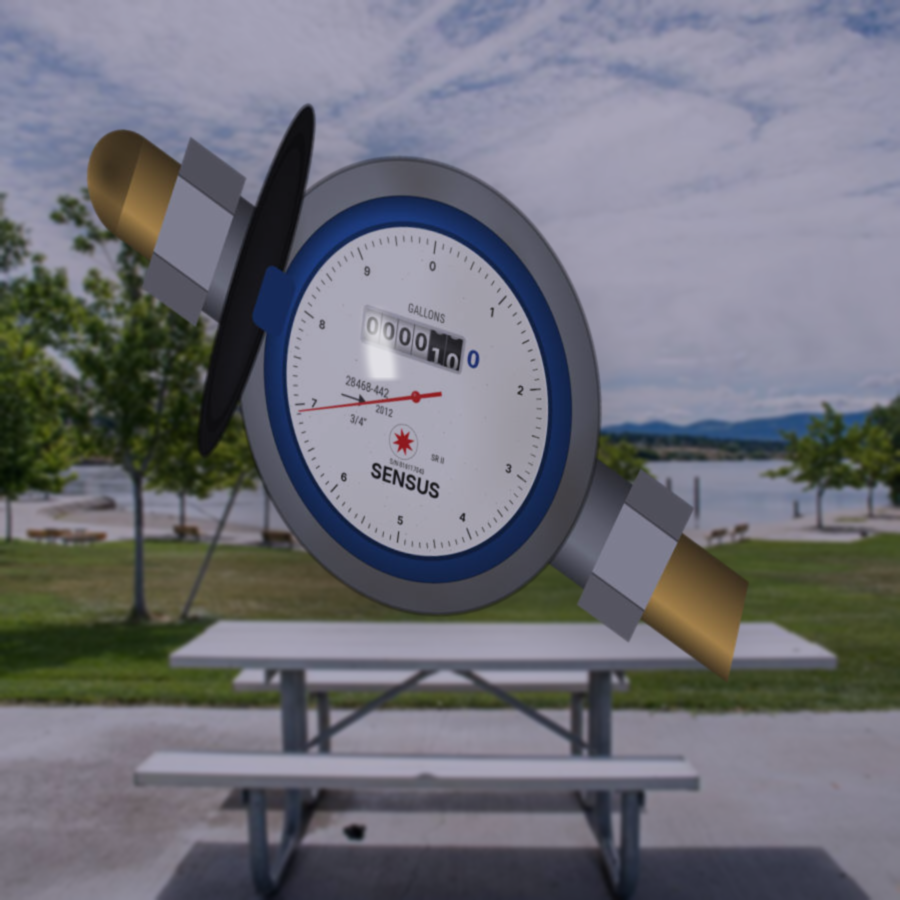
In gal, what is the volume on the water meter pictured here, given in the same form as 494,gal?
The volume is 96.9,gal
